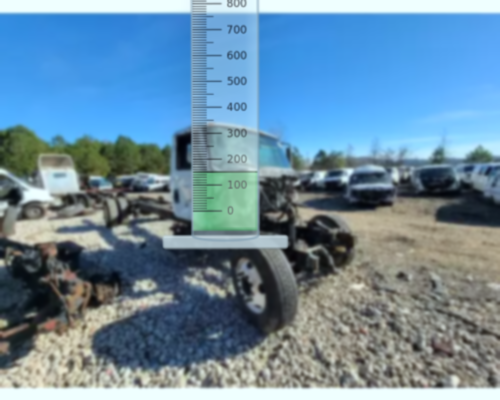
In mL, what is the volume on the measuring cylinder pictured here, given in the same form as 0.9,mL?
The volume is 150,mL
